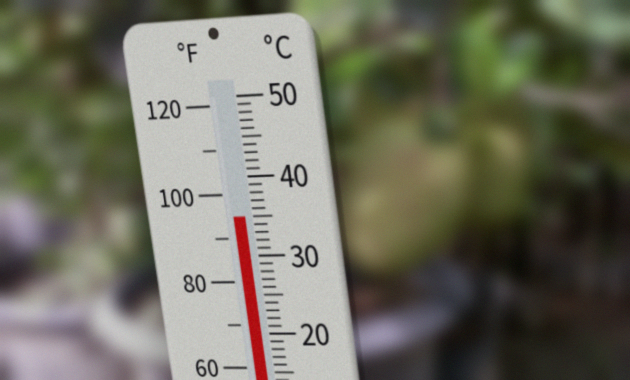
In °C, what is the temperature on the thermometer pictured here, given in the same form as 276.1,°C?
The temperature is 35,°C
